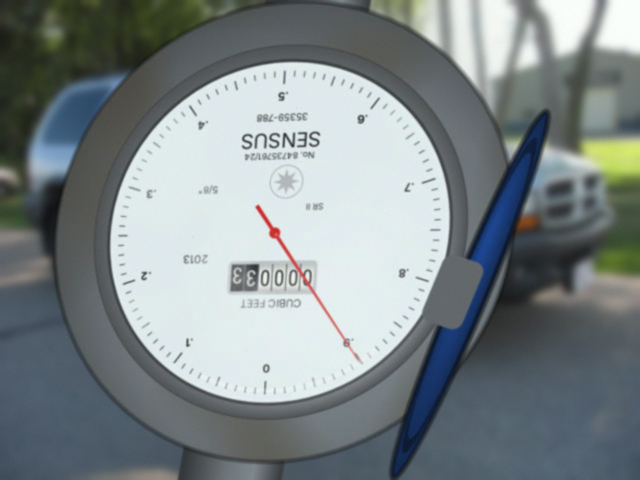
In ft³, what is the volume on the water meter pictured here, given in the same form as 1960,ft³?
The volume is 32.90,ft³
